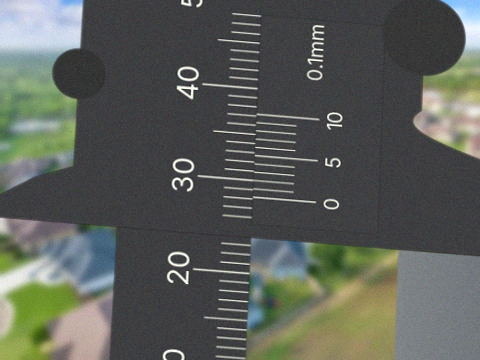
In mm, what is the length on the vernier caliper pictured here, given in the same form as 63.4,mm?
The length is 28.2,mm
